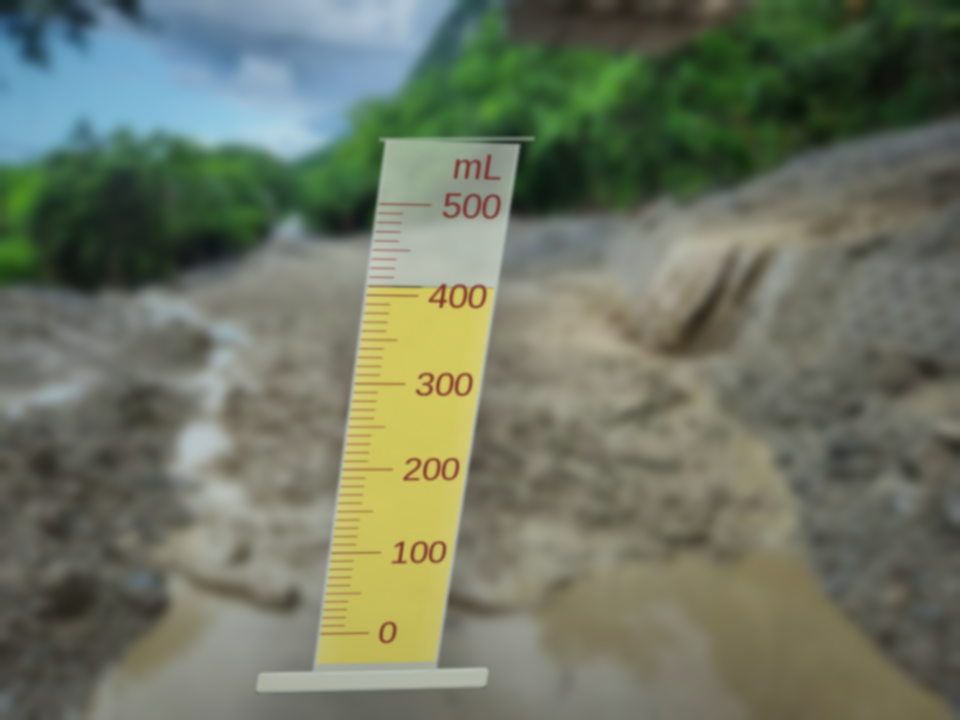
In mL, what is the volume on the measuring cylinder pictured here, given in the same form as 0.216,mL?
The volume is 410,mL
